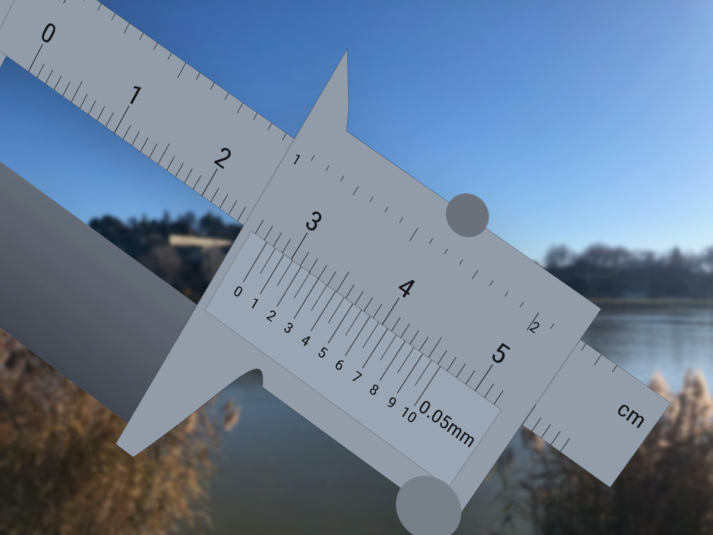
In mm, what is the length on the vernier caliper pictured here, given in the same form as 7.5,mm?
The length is 27.3,mm
